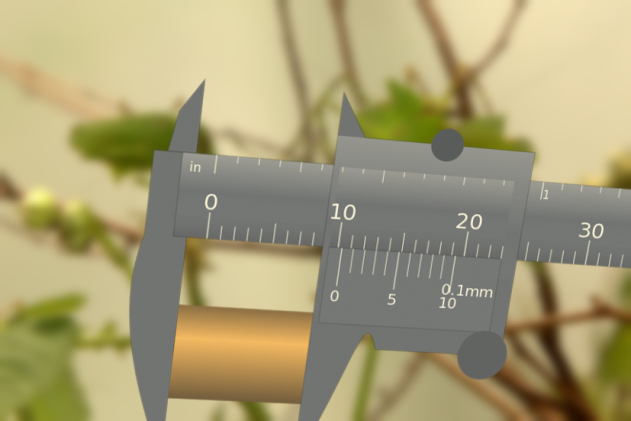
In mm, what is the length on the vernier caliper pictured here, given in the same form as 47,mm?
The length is 10.3,mm
